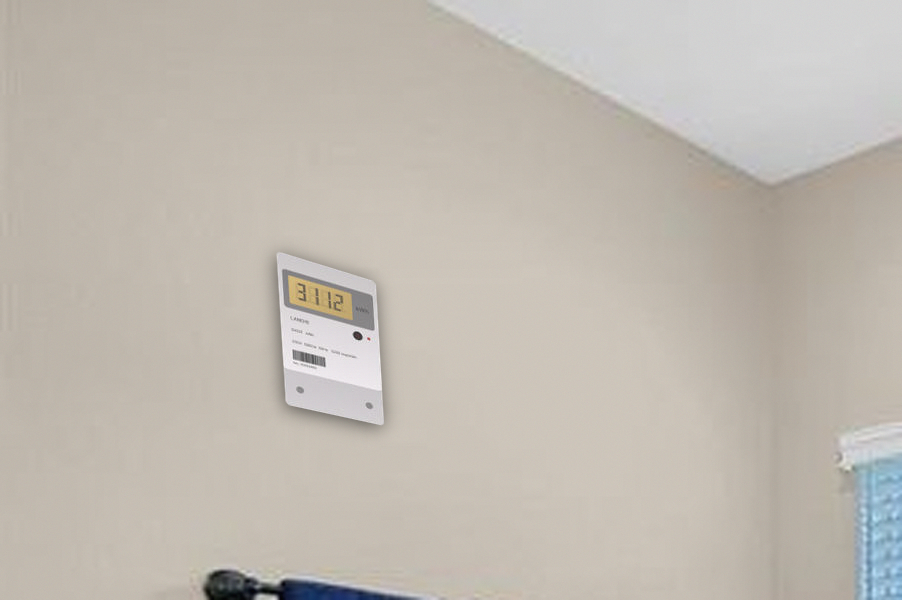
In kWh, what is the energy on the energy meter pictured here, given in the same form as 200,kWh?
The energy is 3112,kWh
